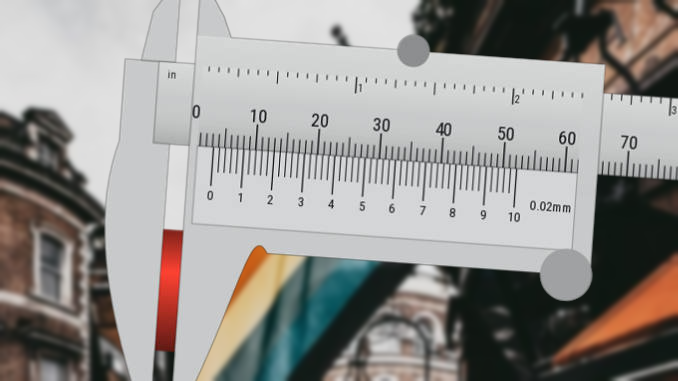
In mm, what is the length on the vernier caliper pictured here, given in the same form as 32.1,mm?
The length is 3.2,mm
